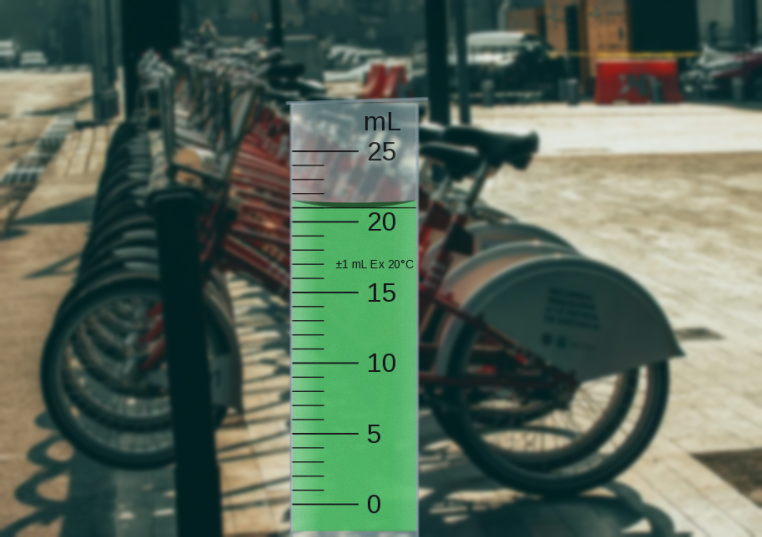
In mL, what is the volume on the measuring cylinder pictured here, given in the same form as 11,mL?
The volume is 21,mL
